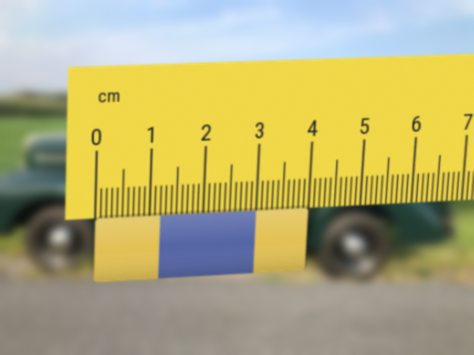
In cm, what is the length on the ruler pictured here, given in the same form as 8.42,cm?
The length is 4,cm
